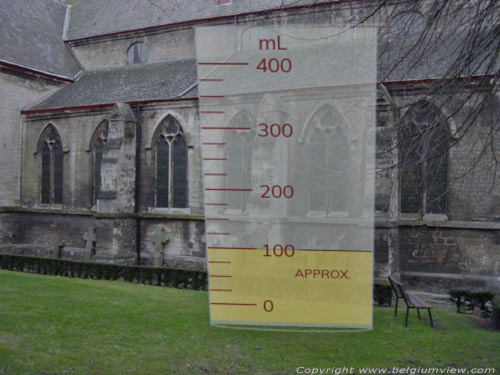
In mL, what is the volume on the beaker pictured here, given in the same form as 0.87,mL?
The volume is 100,mL
